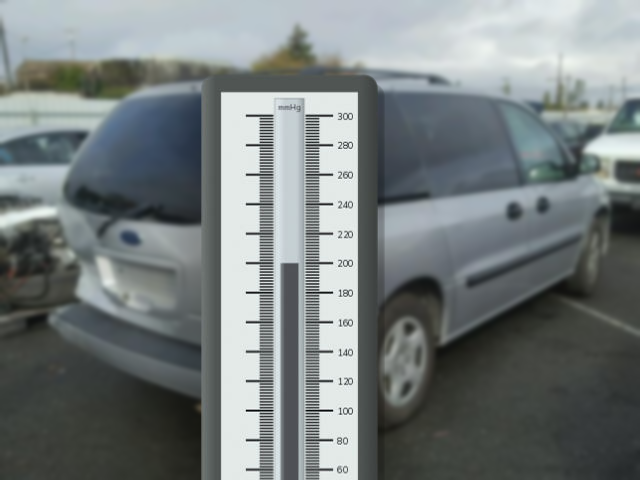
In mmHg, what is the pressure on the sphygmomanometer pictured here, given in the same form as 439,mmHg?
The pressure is 200,mmHg
